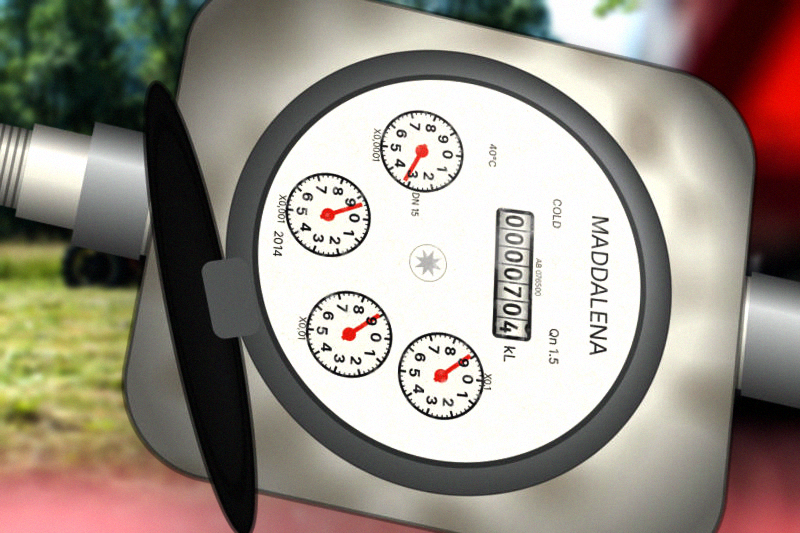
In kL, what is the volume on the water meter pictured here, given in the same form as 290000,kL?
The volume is 703.8893,kL
